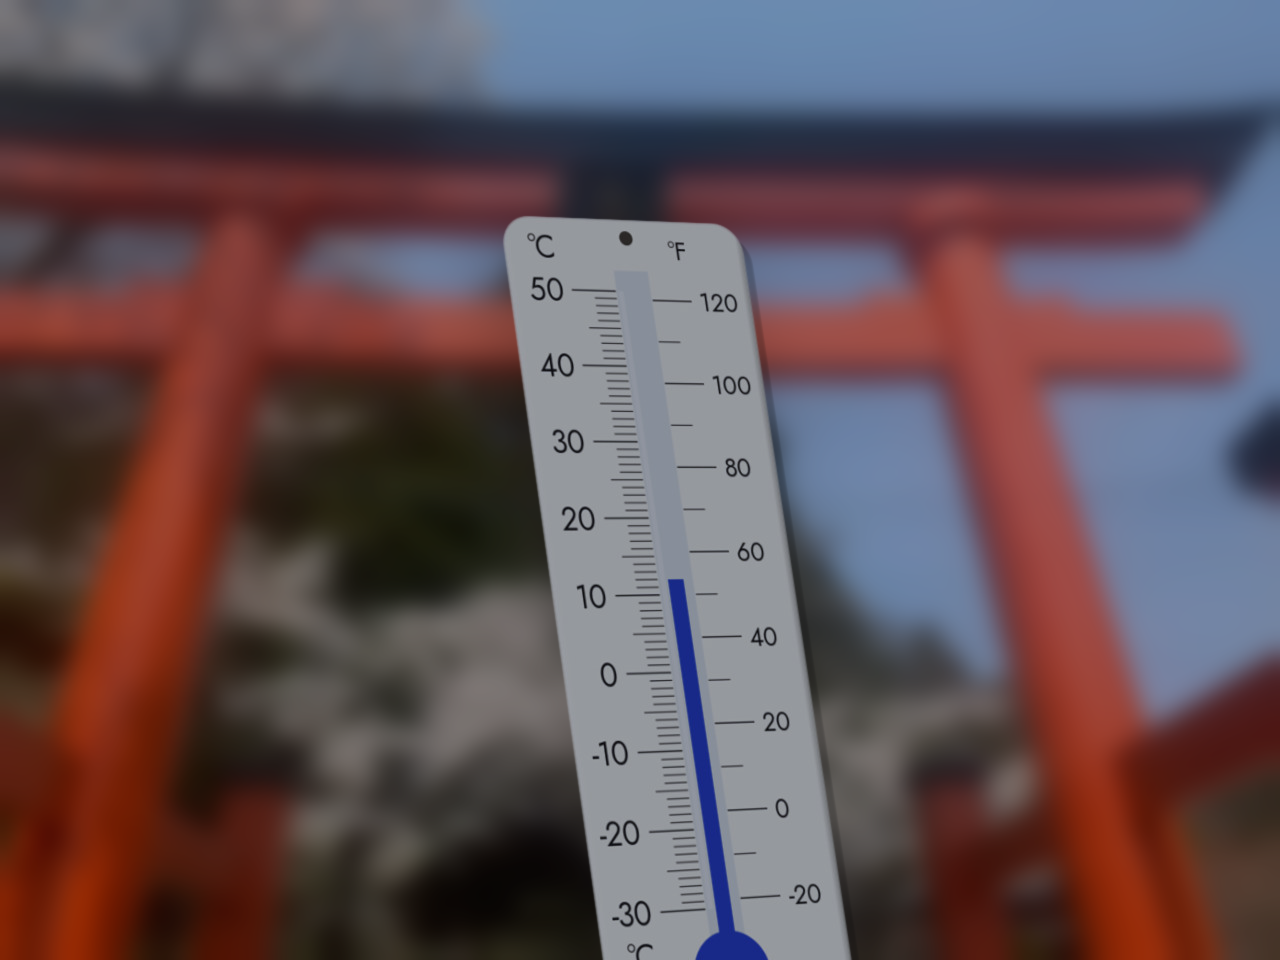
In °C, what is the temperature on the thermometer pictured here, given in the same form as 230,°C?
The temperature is 12,°C
